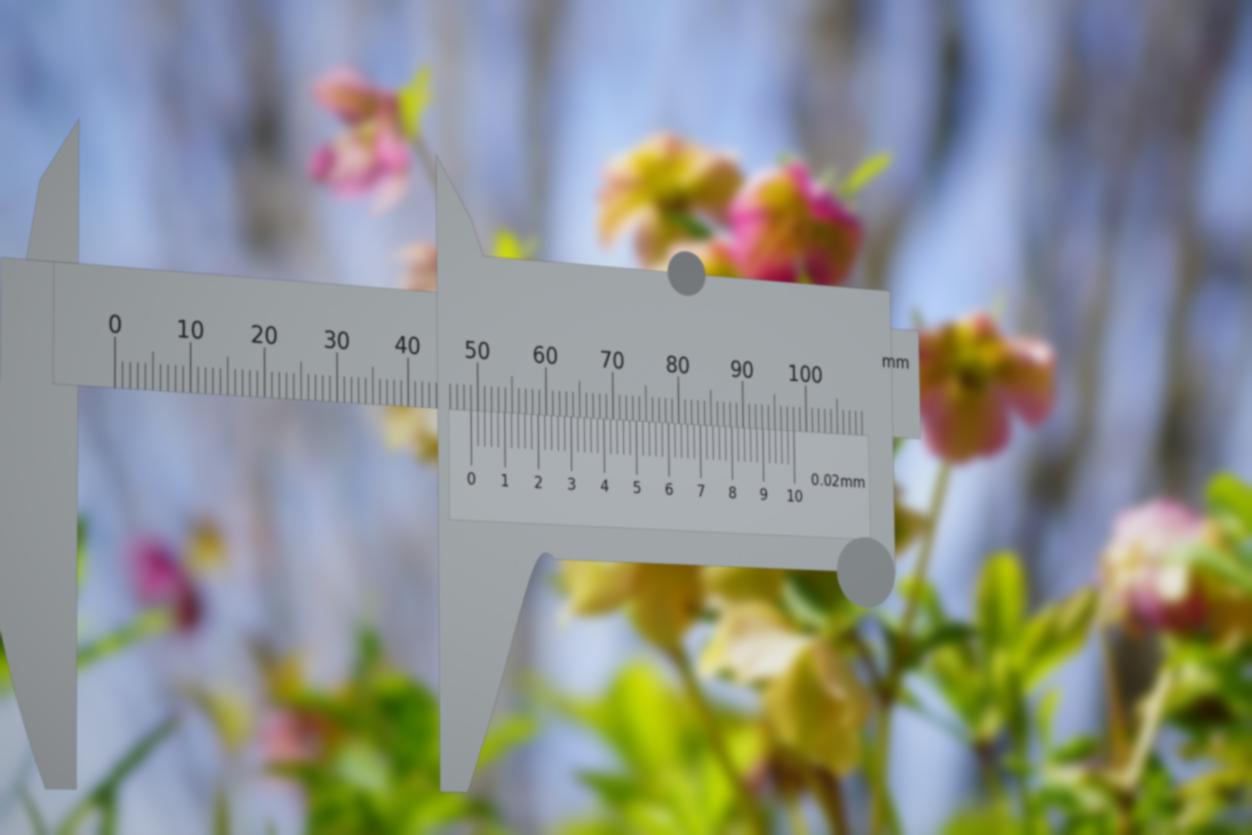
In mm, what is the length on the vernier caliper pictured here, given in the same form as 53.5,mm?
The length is 49.0,mm
